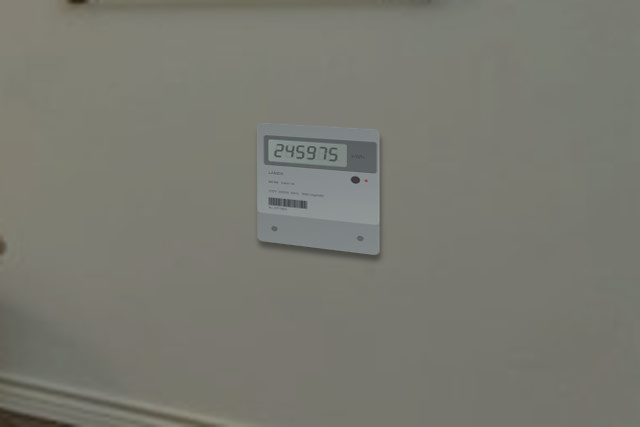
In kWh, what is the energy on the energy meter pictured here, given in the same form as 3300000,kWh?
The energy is 245975,kWh
